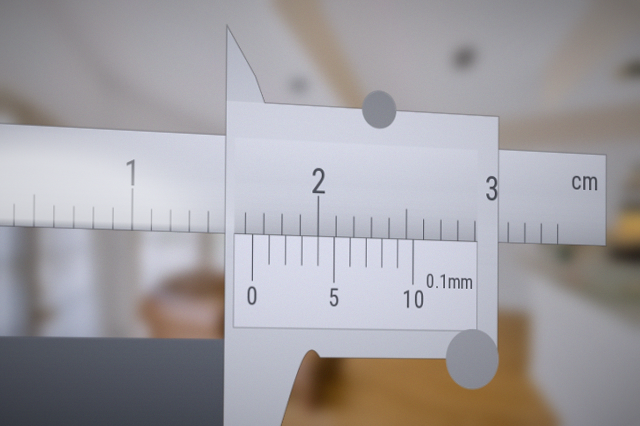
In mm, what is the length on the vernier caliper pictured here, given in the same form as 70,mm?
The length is 16.4,mm
